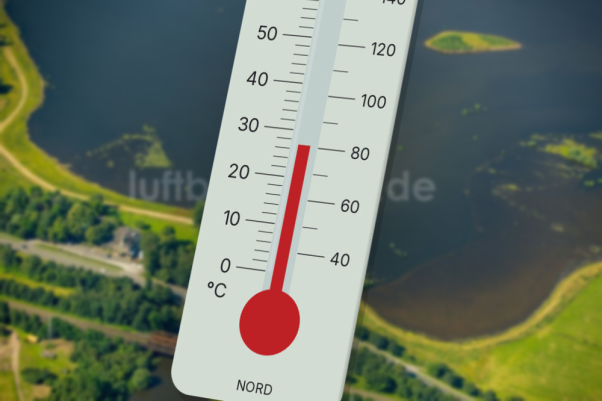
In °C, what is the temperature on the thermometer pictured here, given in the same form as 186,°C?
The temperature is 27,°C
